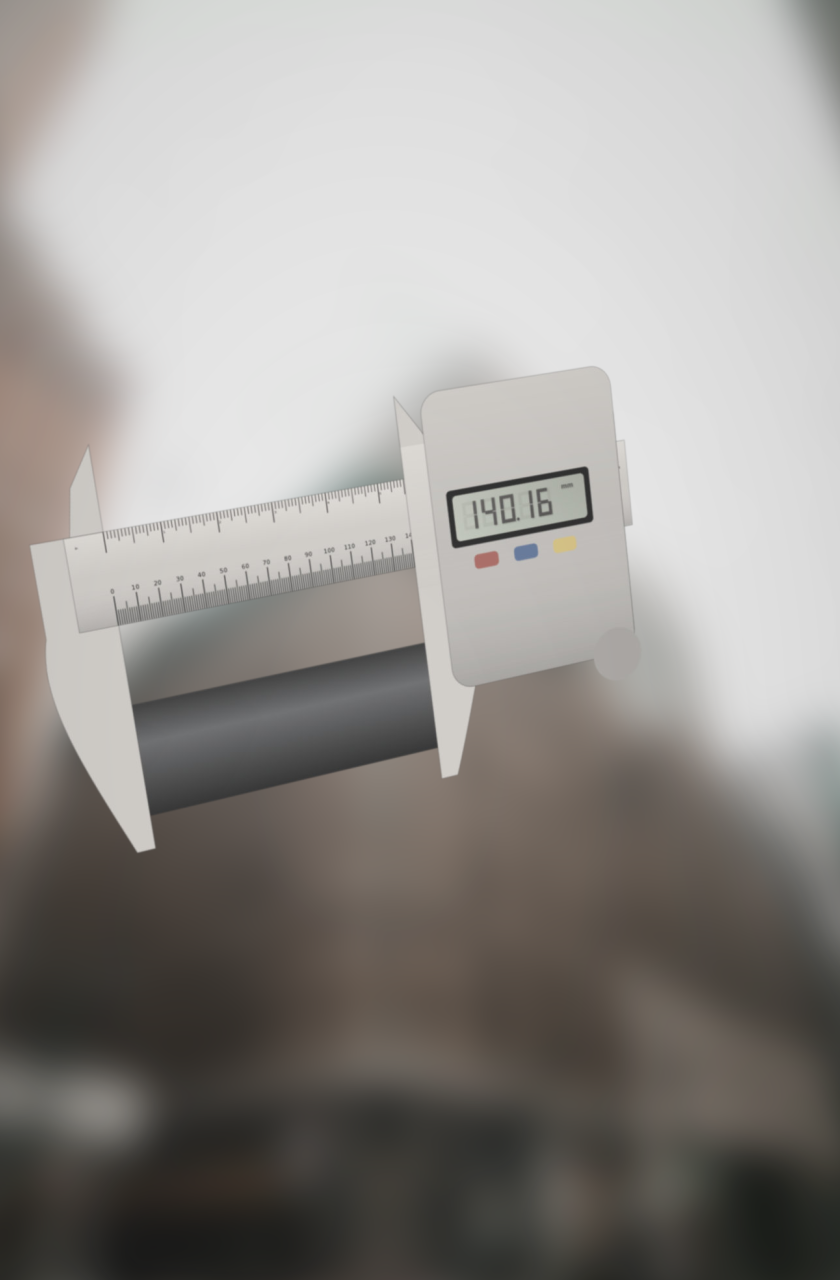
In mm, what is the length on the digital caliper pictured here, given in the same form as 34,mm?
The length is 140.16,mm
